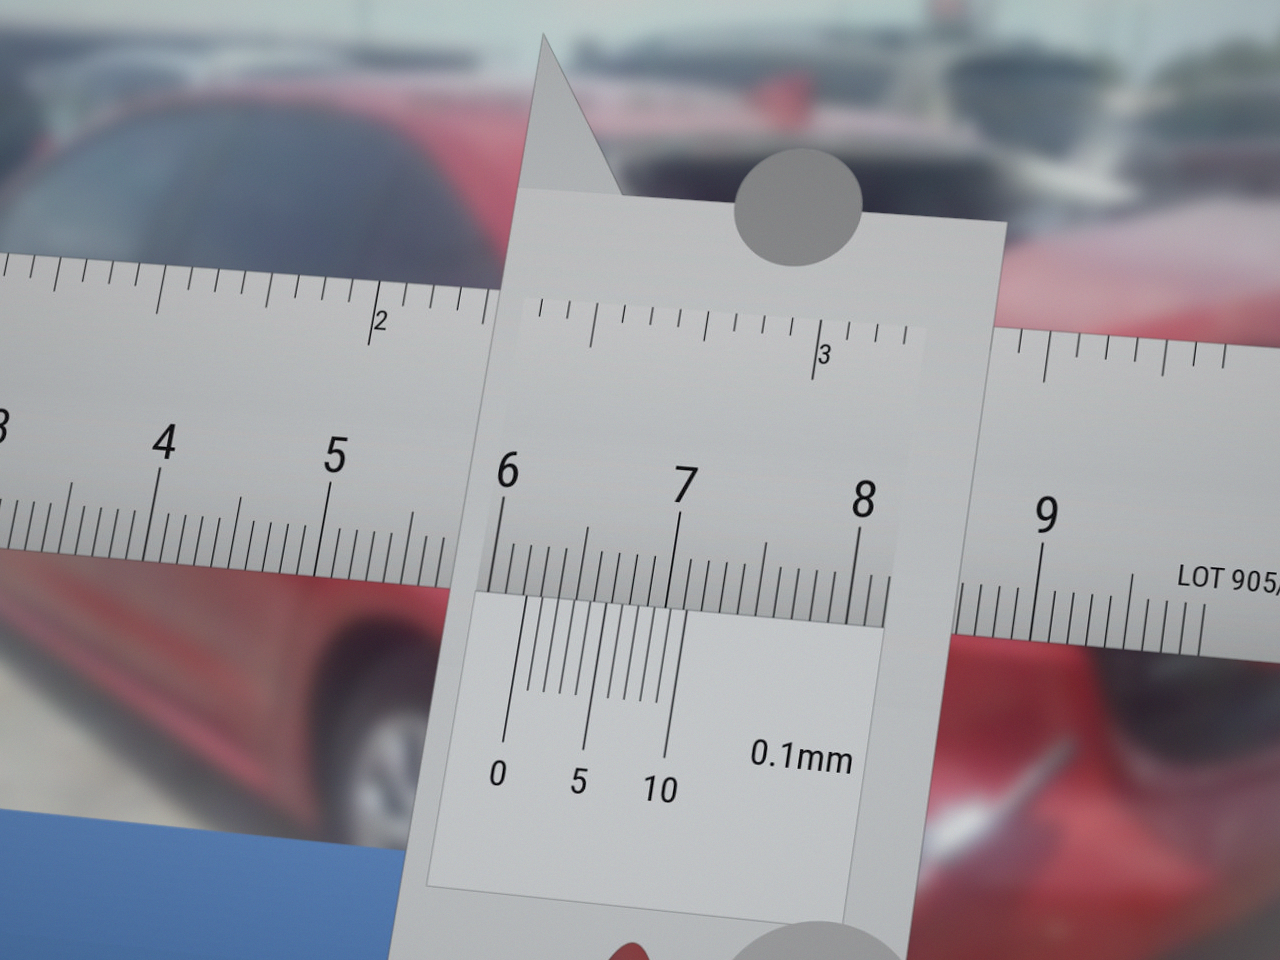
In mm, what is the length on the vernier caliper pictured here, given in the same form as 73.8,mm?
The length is 62.2,mm
